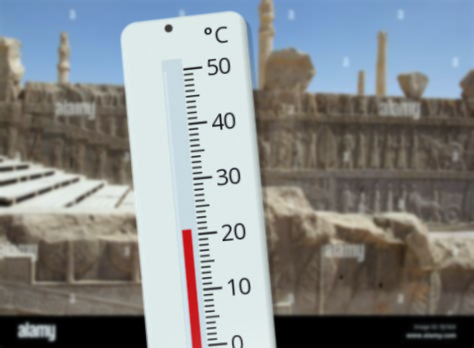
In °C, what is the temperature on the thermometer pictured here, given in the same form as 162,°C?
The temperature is 21,°C
